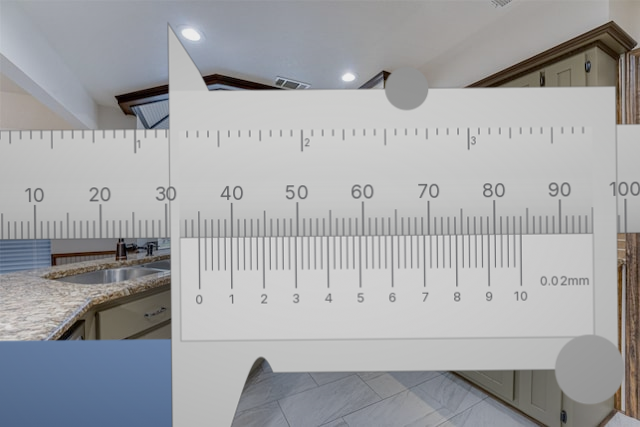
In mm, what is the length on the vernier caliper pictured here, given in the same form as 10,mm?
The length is 35.0,mm
